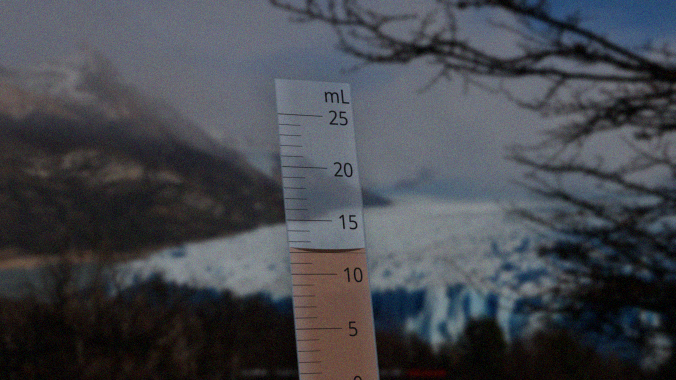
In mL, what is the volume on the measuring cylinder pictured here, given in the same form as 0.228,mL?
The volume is 12,mL
